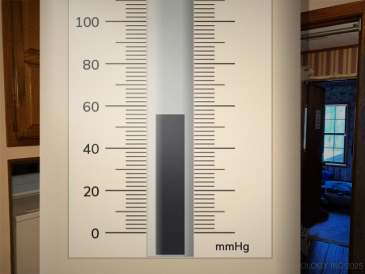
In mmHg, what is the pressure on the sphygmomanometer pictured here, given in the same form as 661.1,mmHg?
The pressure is 56,mmHg
